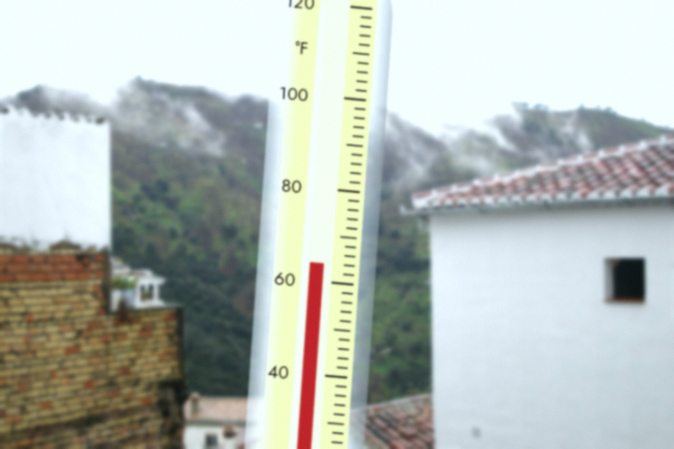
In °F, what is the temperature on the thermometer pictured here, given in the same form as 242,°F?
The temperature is 64,°F
